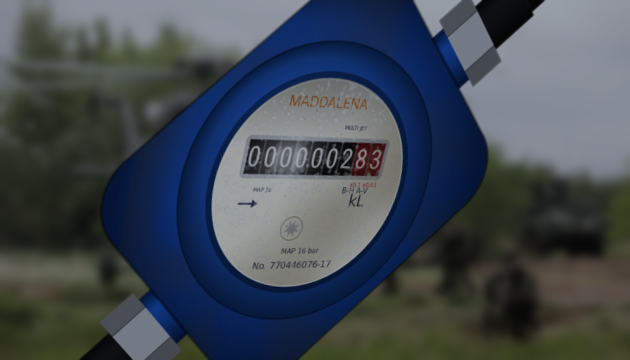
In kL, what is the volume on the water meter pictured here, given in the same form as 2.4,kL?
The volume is 2.83,kL
